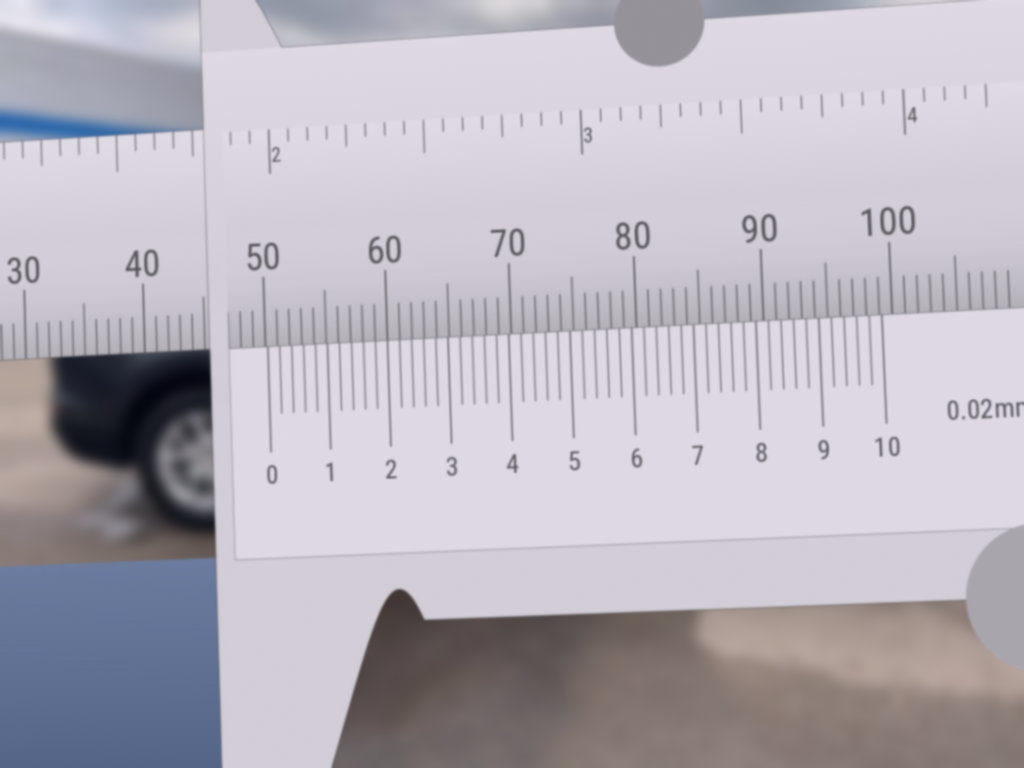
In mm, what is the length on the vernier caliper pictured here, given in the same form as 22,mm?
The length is 50.2,mm
